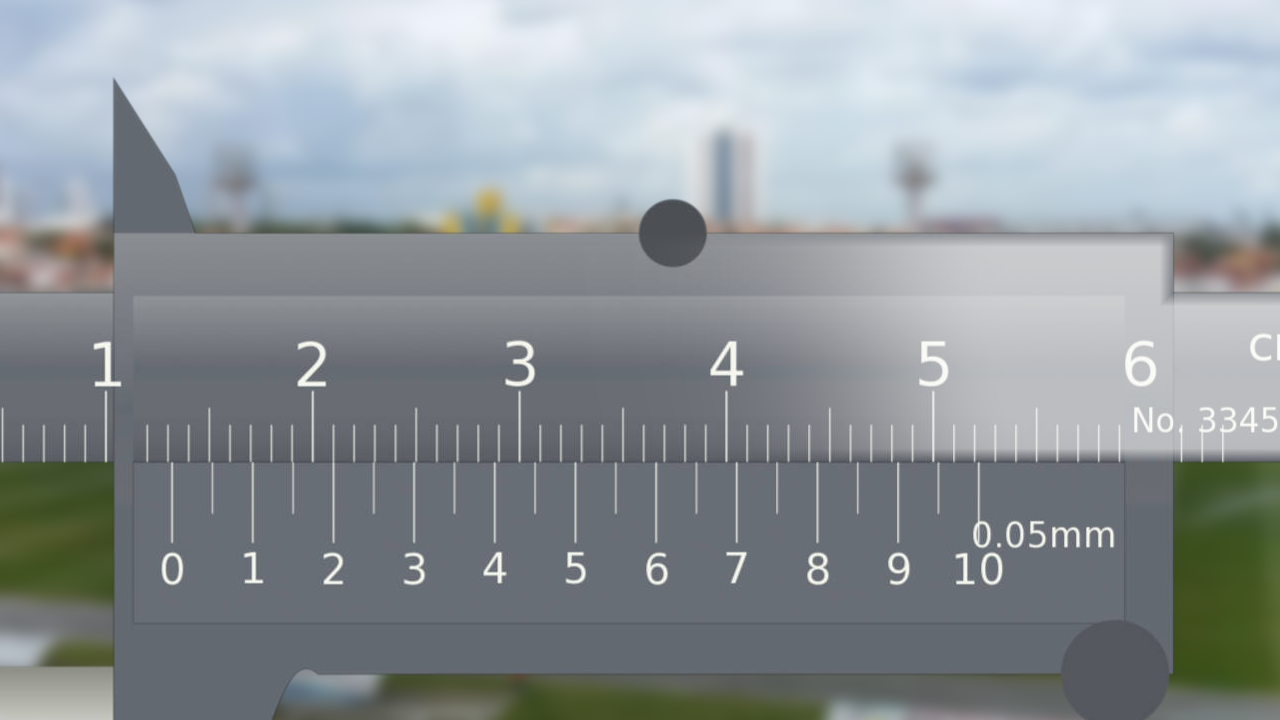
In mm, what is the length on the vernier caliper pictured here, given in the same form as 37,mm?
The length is 13.2,mm
